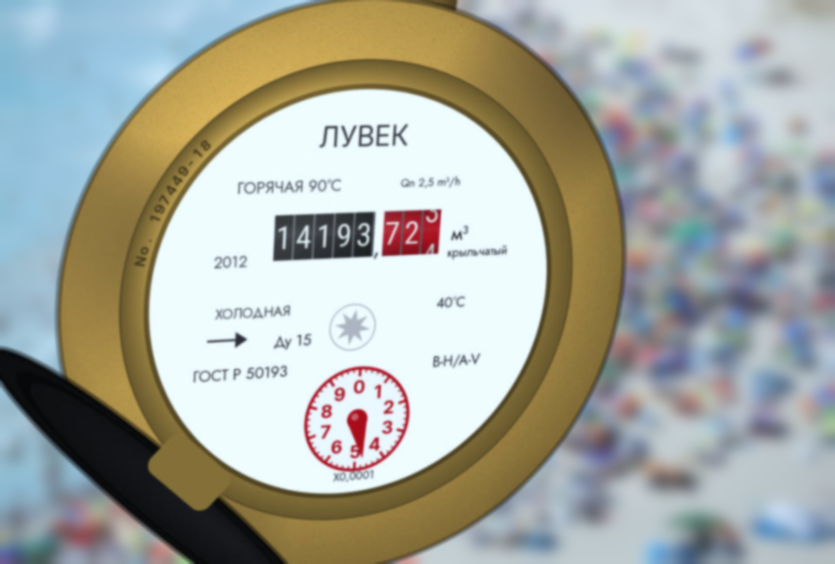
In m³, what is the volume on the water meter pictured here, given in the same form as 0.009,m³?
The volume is 14193.7234,m³
